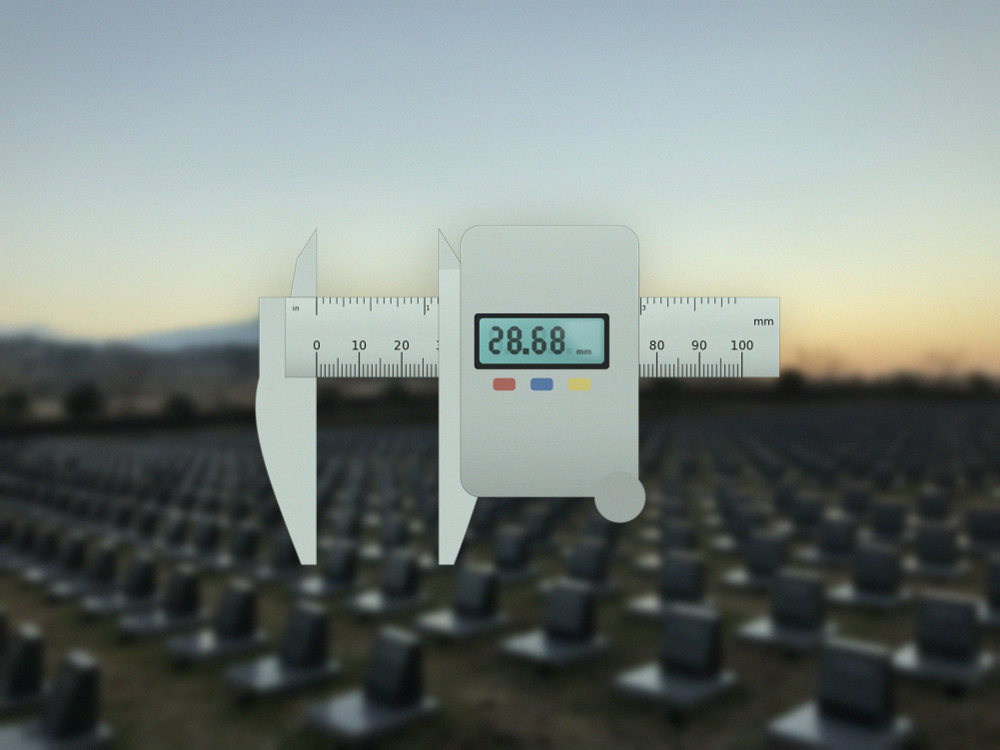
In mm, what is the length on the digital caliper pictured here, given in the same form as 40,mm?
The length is 28.68,mm
